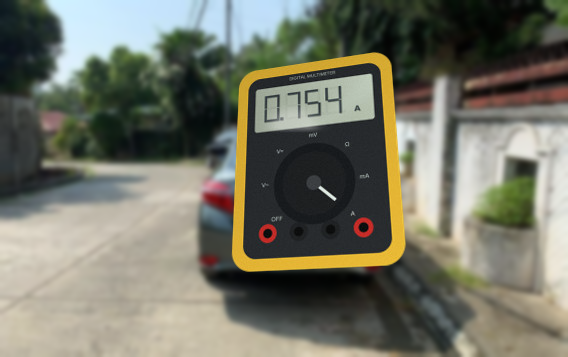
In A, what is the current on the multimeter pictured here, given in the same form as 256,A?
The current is 0.754,A
